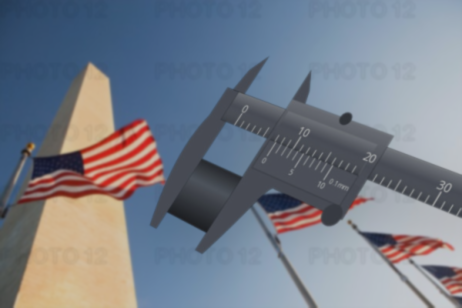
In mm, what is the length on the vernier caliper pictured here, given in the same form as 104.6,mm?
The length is 7.2,mm
